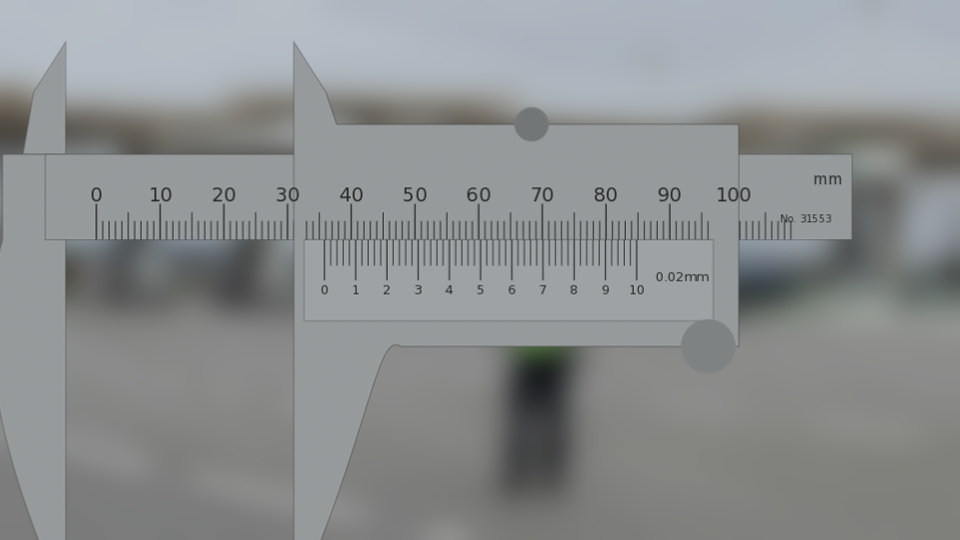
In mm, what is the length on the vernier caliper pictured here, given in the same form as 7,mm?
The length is 35.8,mm
